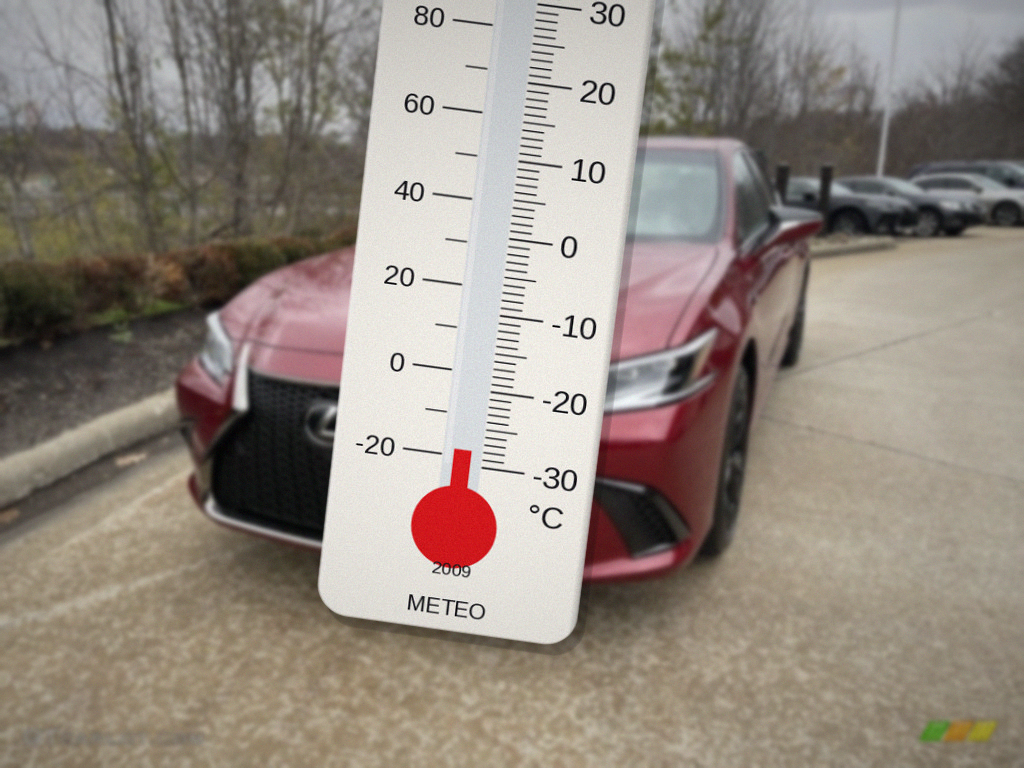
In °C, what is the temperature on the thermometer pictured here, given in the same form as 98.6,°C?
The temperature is -28,°C
